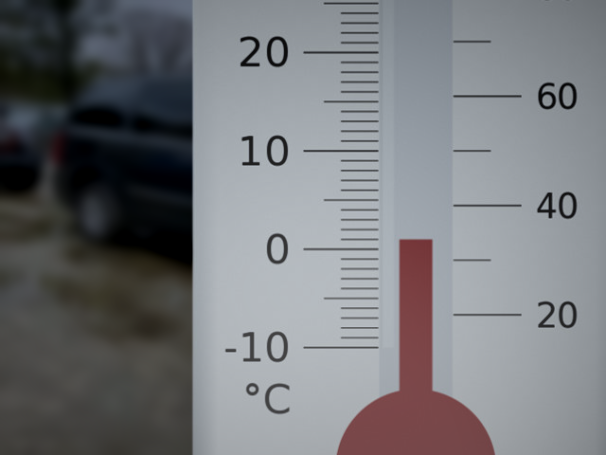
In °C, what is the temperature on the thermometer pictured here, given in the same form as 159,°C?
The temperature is 1,°C
